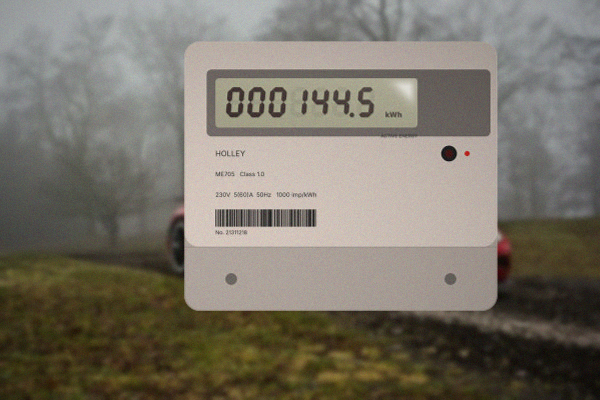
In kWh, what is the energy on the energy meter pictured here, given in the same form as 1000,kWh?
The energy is 144.5,kWh
